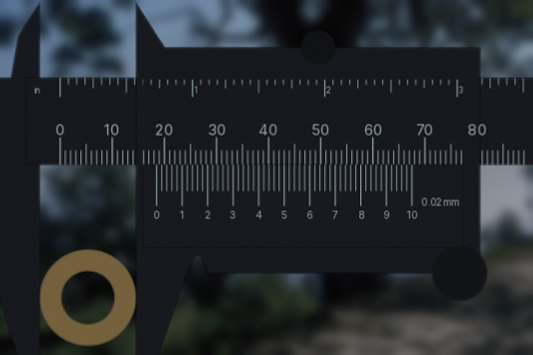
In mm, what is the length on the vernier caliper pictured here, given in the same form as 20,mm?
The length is 18.5,mm
